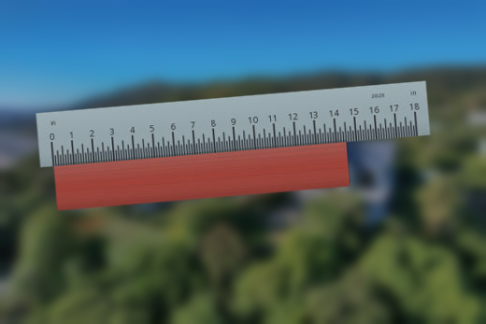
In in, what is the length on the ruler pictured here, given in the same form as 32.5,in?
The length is 14.5,in
